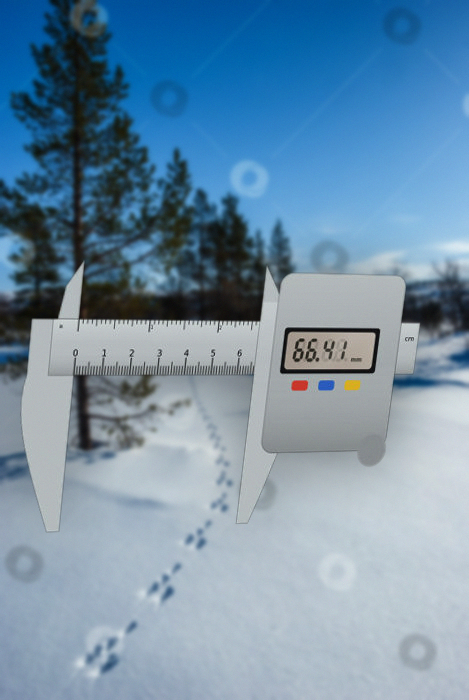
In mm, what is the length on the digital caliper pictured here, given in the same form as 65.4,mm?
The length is 66.41,mm
